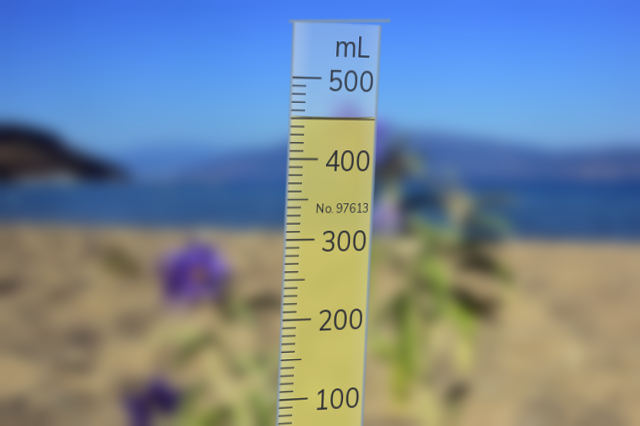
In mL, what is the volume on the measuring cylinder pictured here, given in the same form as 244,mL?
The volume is 450,mL
